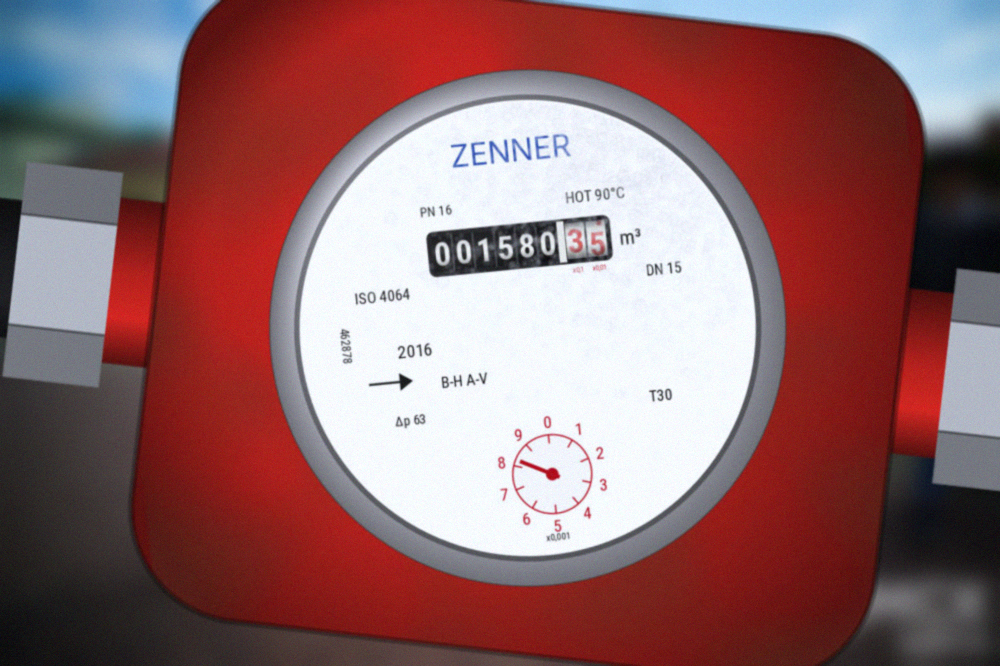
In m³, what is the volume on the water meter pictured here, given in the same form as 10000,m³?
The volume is 1580.348,m³
